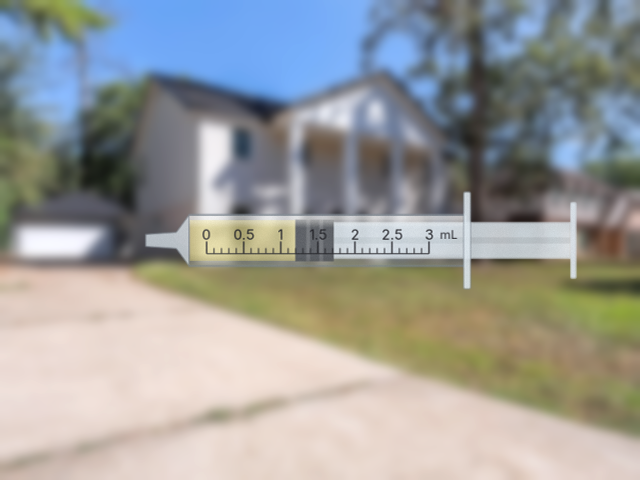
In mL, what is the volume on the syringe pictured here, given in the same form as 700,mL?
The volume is 1.2,mL
